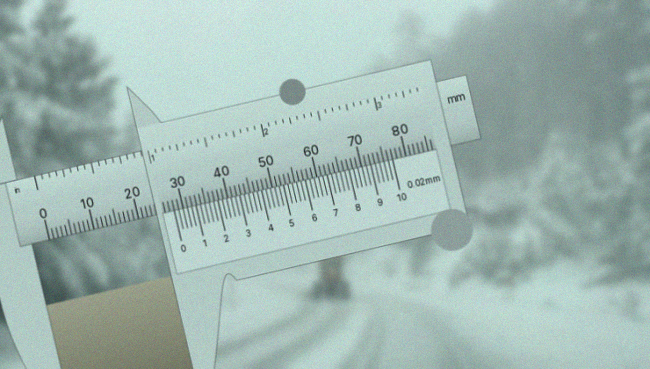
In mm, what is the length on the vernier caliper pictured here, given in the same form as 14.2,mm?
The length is 28.0,mm
